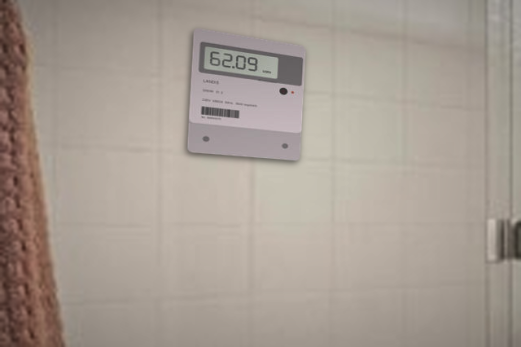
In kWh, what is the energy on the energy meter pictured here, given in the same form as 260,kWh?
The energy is 62.09,kWh
